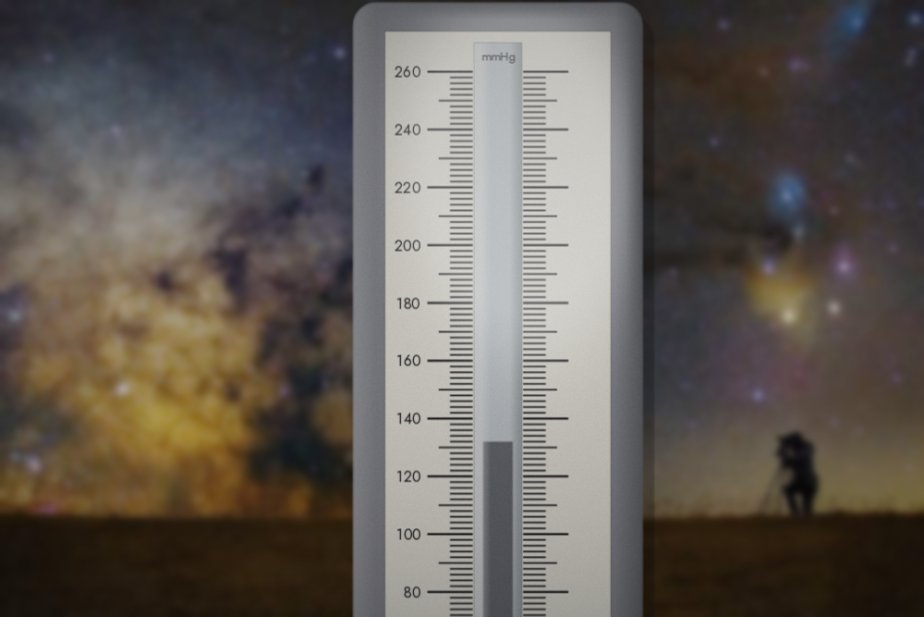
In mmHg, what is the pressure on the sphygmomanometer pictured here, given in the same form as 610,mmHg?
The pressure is 132,mmHg
